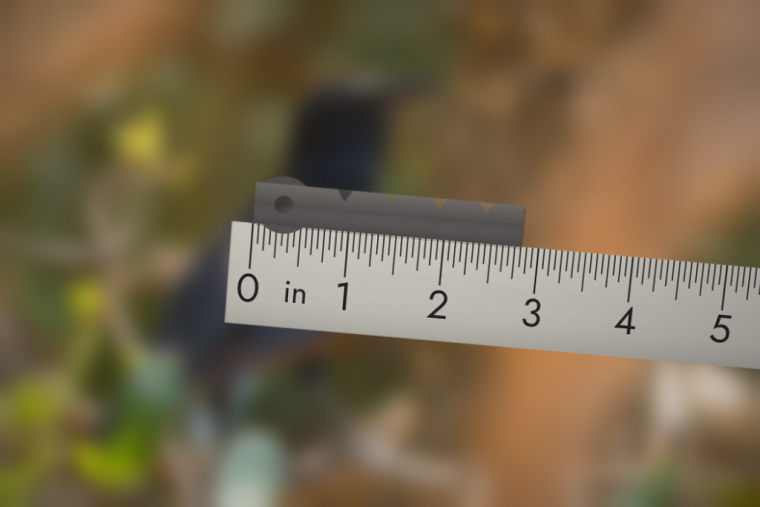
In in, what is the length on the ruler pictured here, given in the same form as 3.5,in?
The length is 2.8125,in
